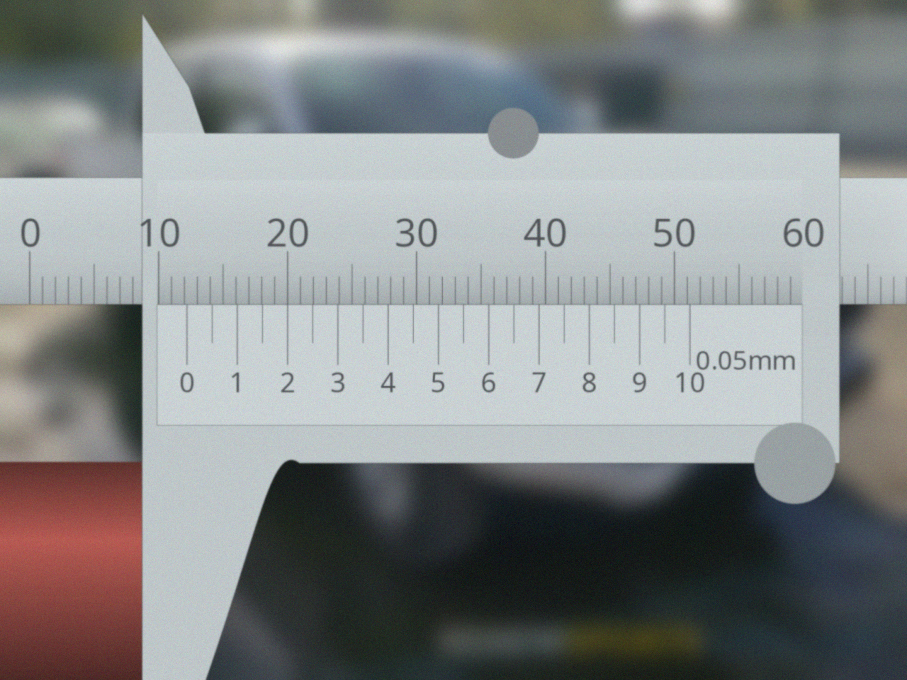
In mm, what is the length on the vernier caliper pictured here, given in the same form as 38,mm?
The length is 12.2,mm
